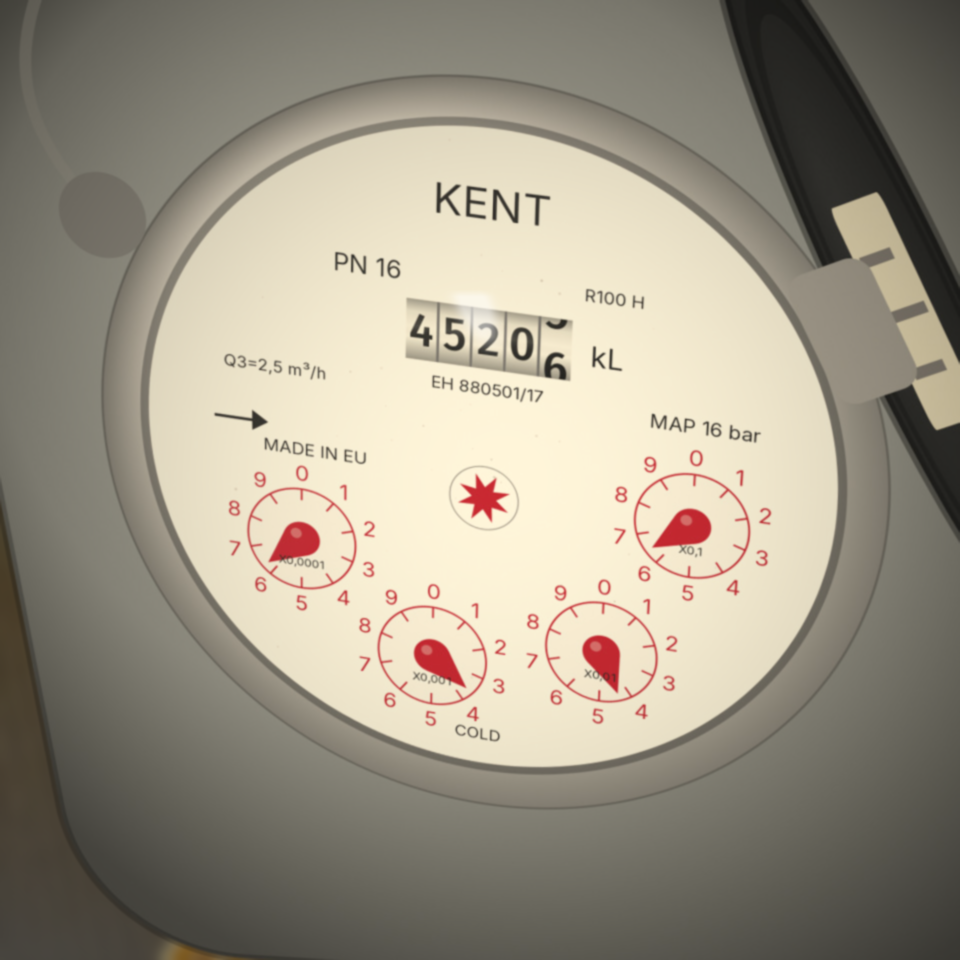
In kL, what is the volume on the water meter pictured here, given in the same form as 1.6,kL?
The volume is 45205.6436,kL
